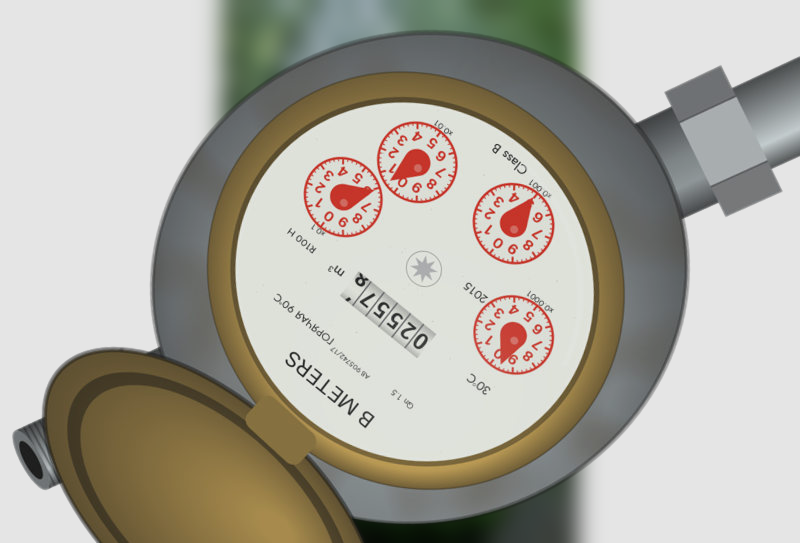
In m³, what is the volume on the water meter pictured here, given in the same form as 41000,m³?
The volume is 25577.6049,m³
